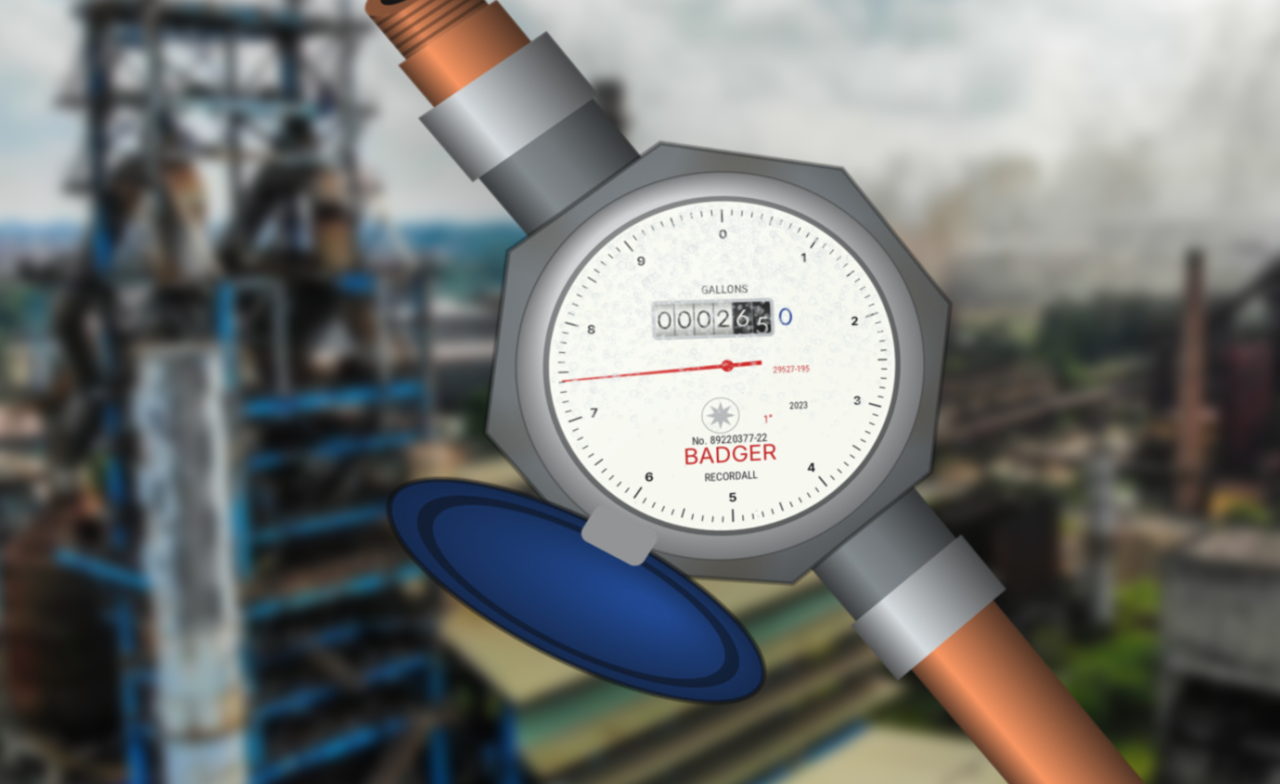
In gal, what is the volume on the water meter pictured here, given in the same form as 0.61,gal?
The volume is 2647.4,gal
